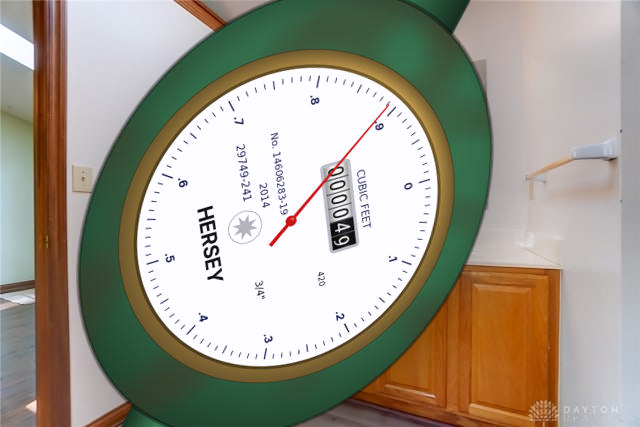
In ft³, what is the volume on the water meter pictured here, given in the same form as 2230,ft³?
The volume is 48.89,ft³
